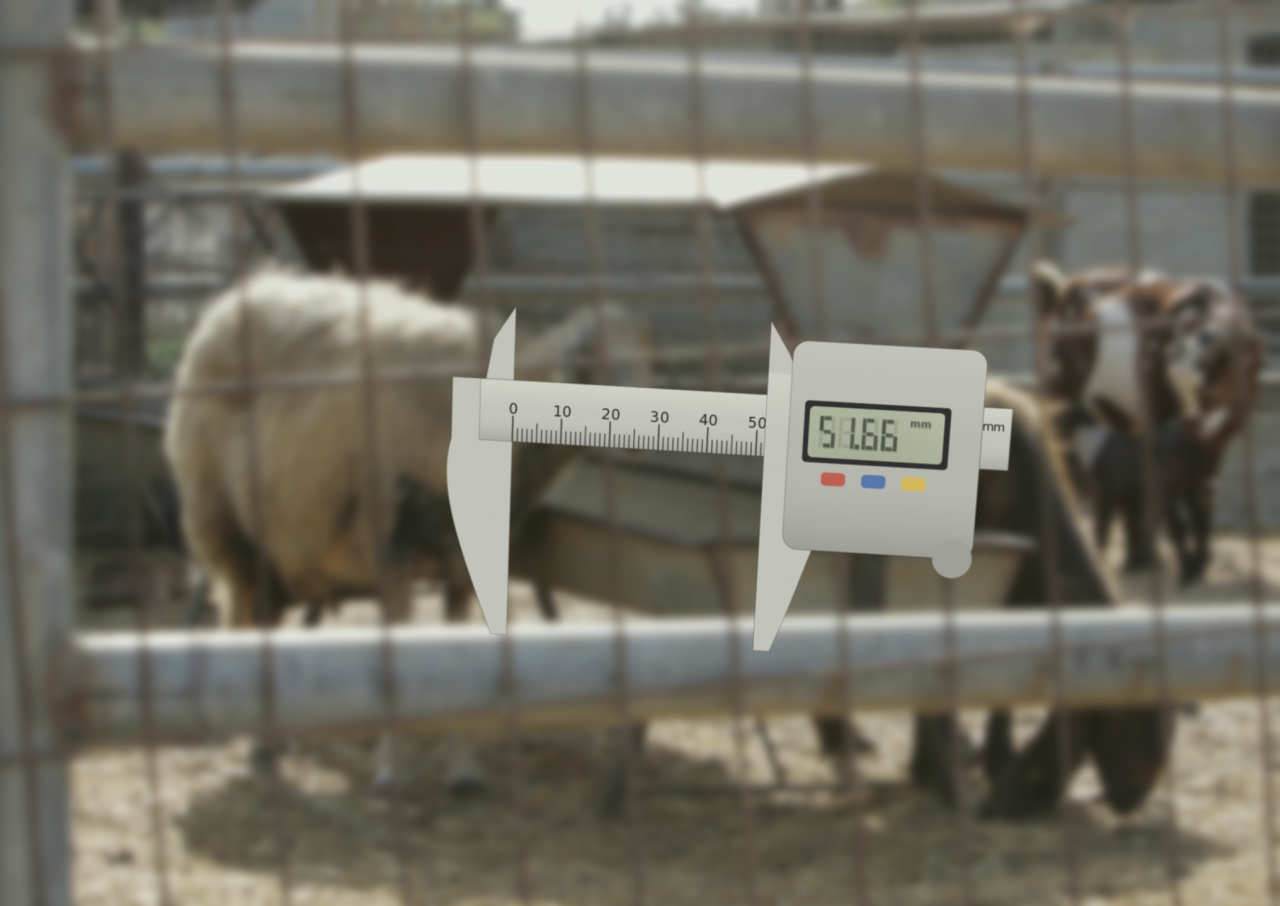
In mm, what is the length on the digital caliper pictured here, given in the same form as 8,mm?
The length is 51.66,mm
